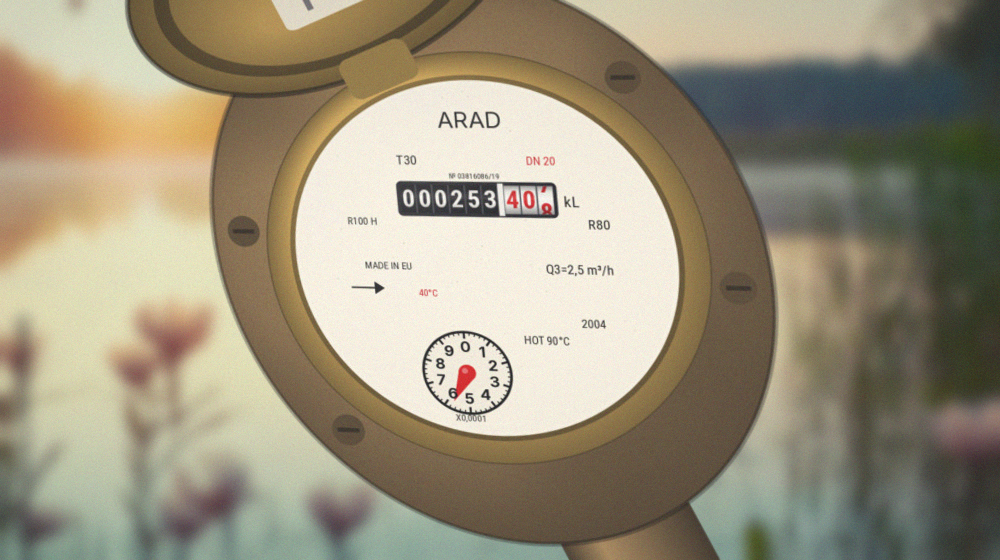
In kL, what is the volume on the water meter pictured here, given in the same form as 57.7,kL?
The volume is 253.4075,kL
